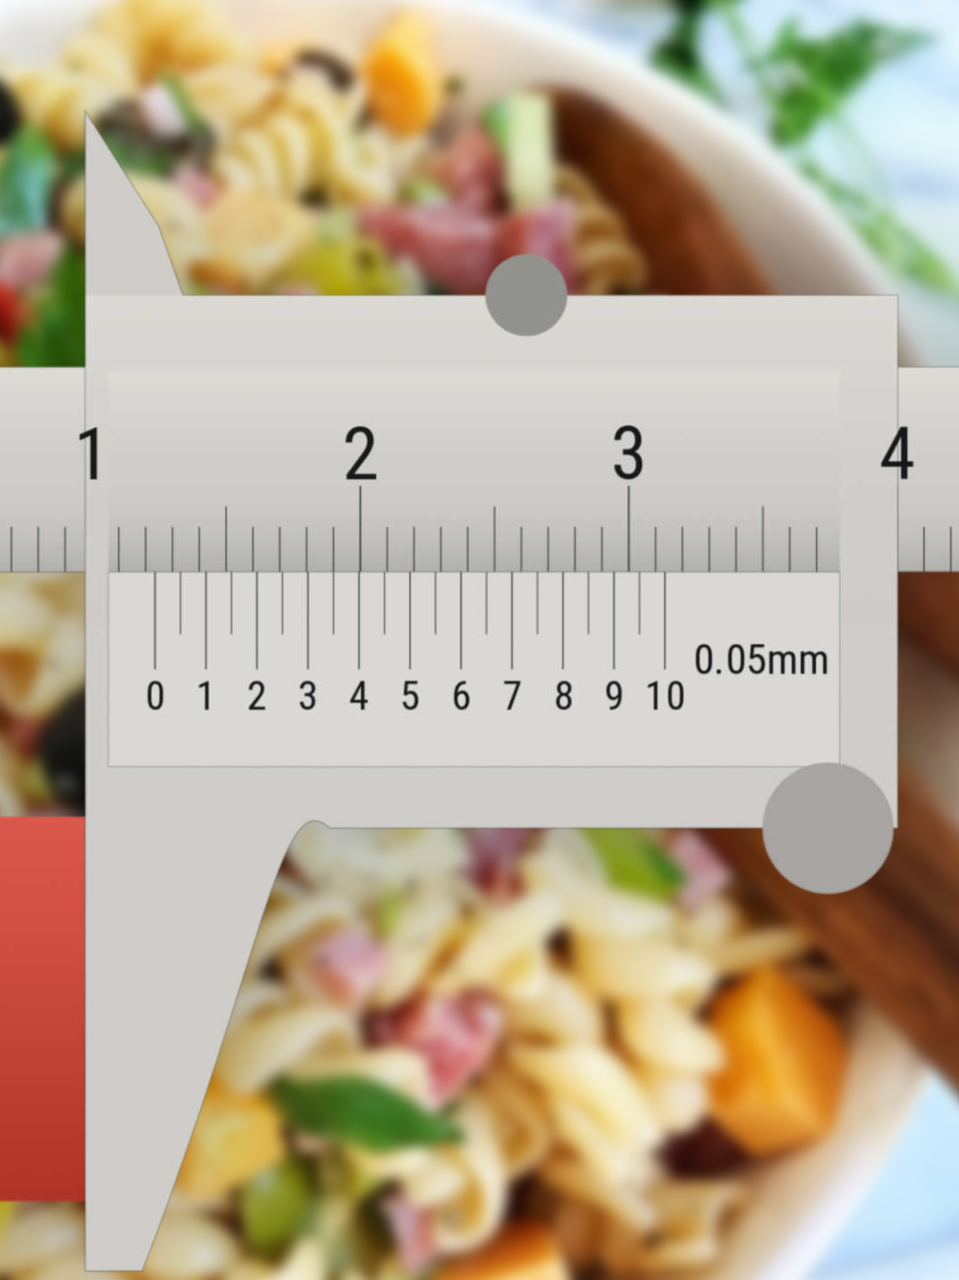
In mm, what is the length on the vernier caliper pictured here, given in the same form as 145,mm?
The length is 12.35,mm
